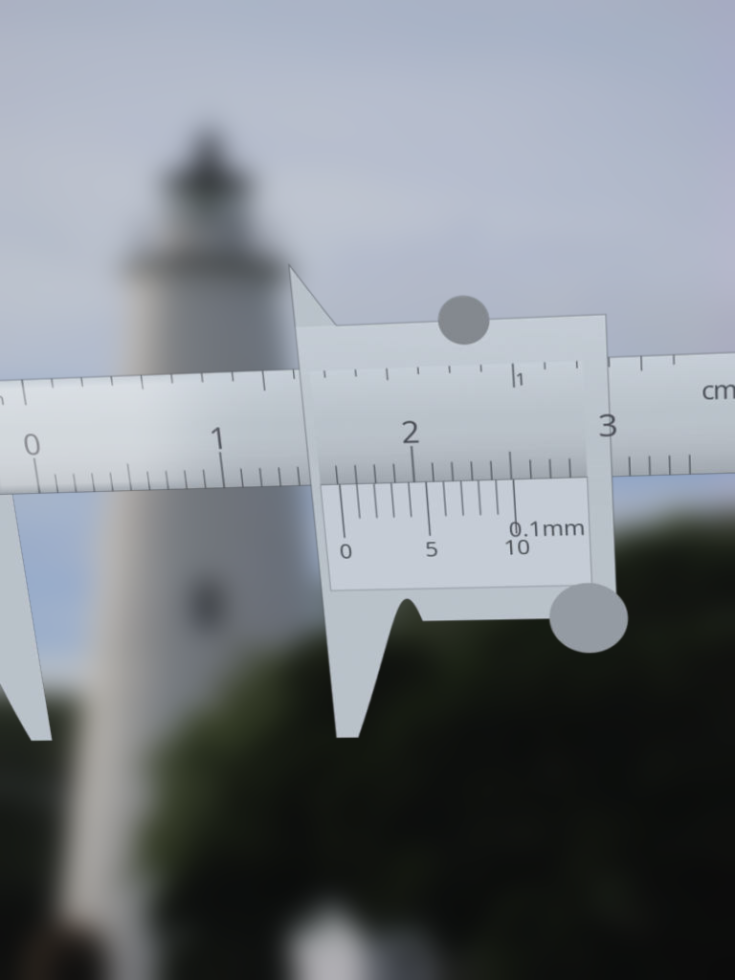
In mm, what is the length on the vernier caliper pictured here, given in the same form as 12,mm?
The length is 16.1,mm
